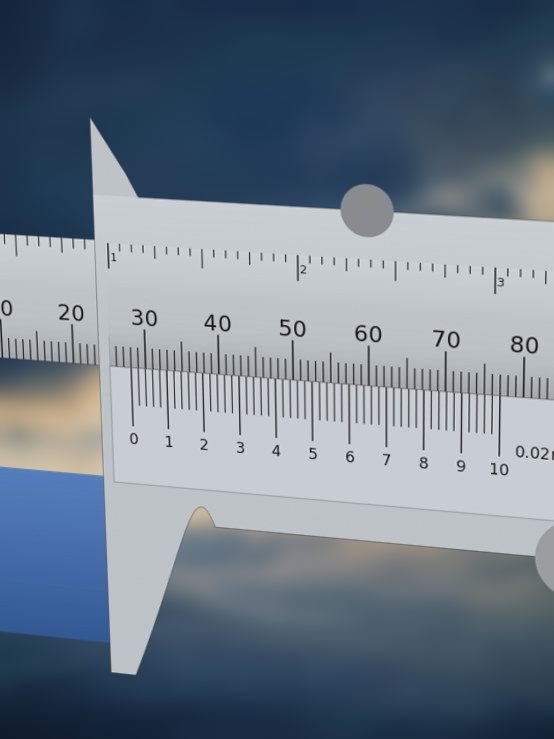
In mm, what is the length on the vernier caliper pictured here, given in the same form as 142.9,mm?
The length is 28.0,mm
